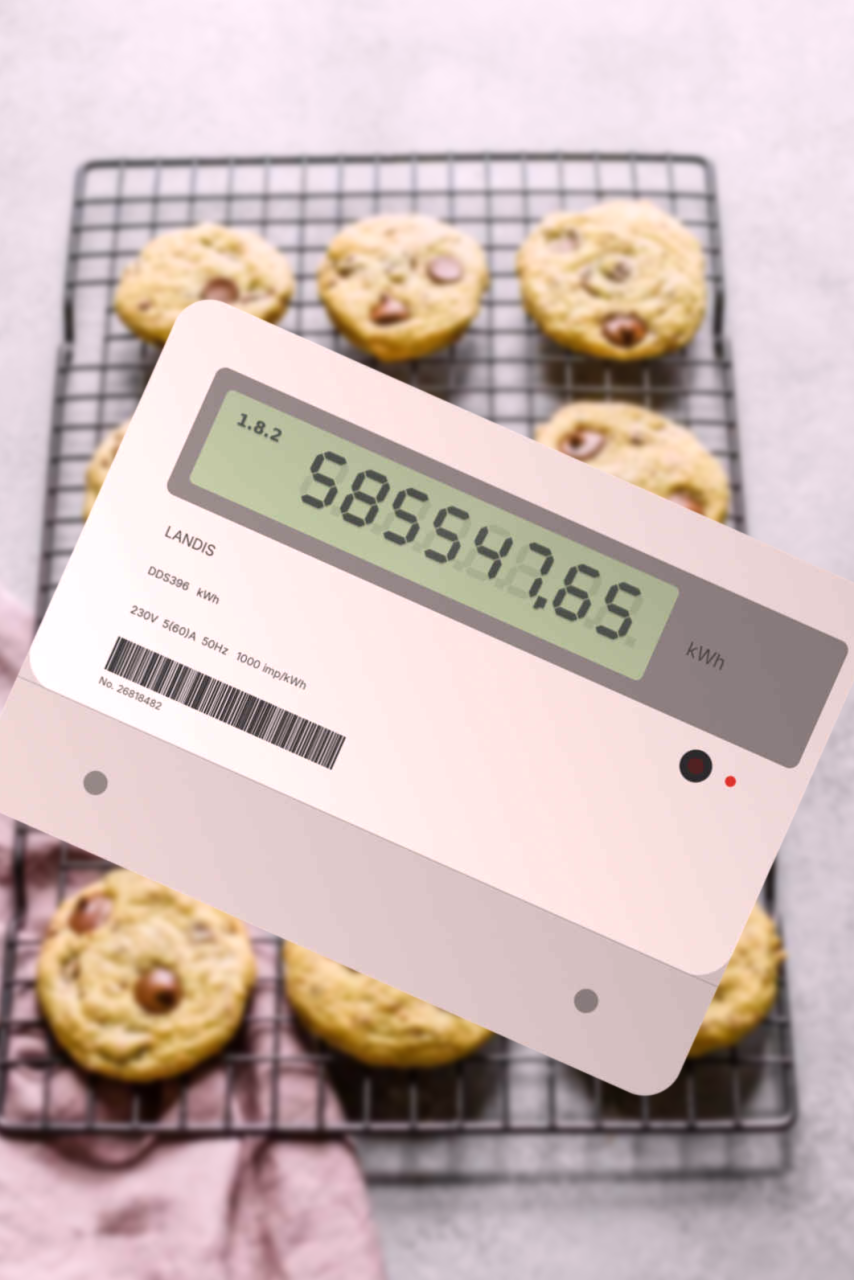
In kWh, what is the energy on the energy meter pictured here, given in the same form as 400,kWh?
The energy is 585547.65,kWh
